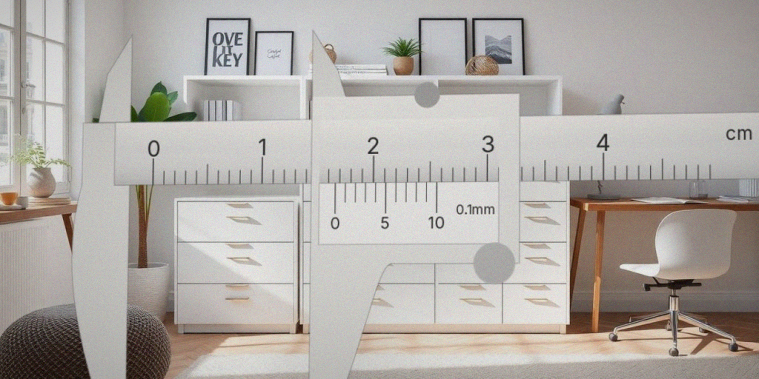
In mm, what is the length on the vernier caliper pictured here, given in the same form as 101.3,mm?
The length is 16.6,mm
